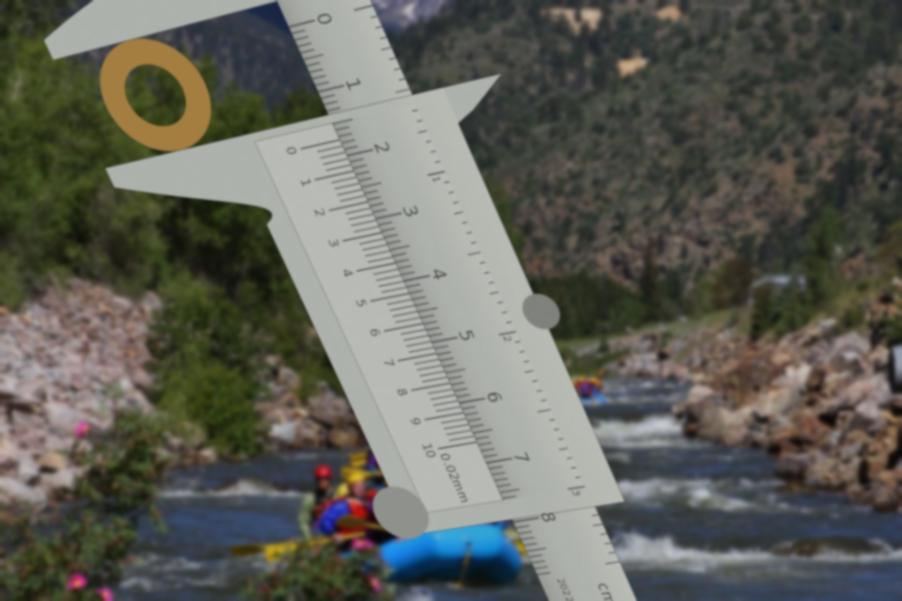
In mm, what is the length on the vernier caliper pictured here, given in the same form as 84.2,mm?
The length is 17.5,mm
